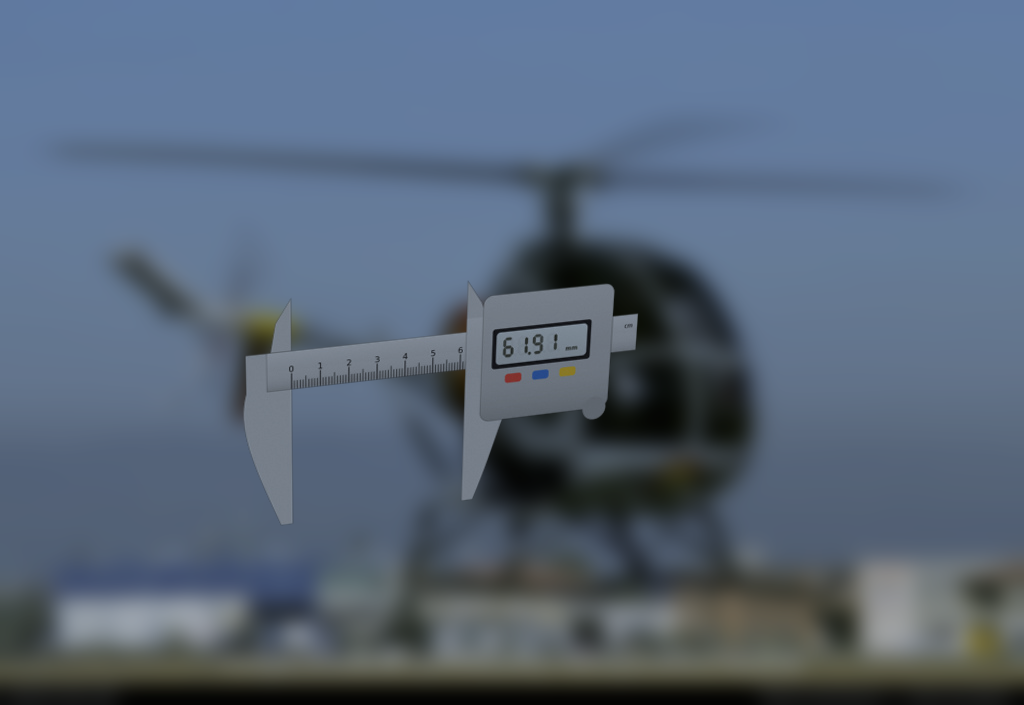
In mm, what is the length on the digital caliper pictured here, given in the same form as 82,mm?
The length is 61.91,mm
